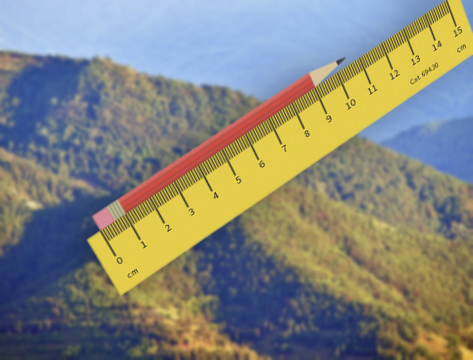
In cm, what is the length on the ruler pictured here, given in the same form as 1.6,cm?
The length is 10.5,cm
